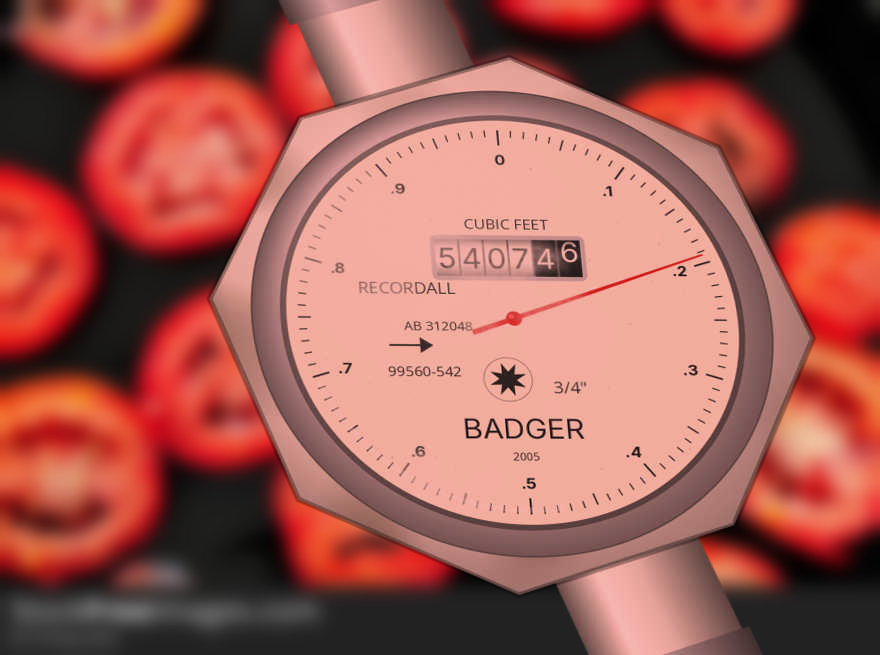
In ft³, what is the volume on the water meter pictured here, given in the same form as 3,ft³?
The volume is 540746.19,ft³
